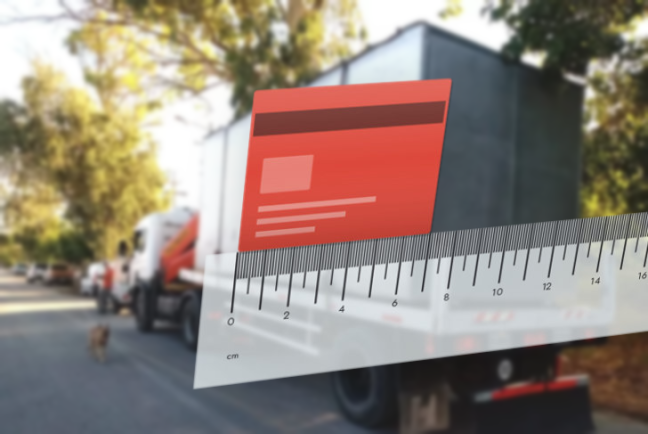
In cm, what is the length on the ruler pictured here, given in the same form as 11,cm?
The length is 7,cm
